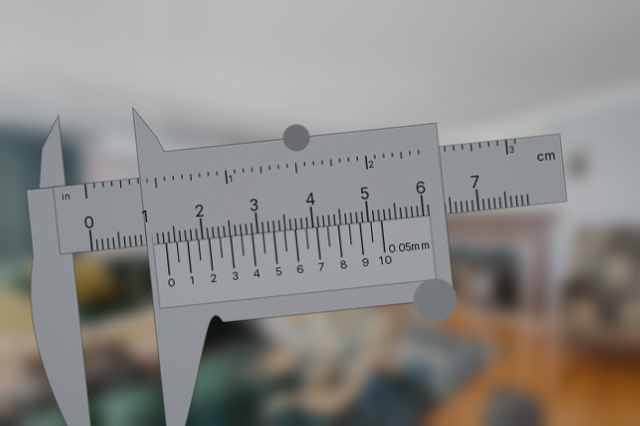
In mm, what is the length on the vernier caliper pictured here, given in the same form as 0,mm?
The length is 13.4,mm
